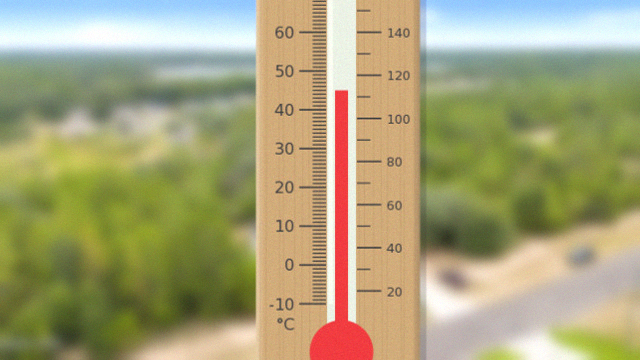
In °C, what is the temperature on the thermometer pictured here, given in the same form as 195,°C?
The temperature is 45,°C
